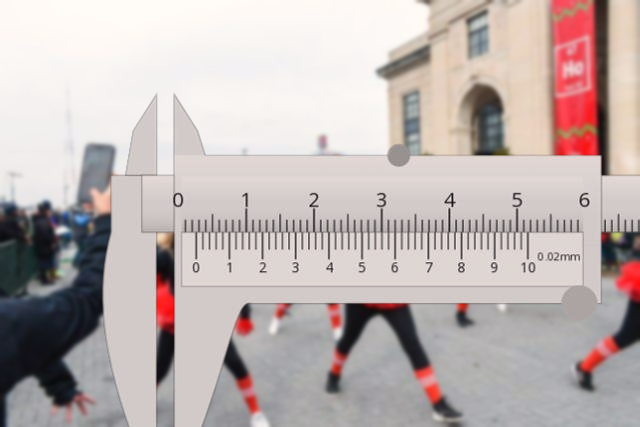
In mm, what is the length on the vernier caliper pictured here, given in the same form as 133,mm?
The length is 2.6,mm
